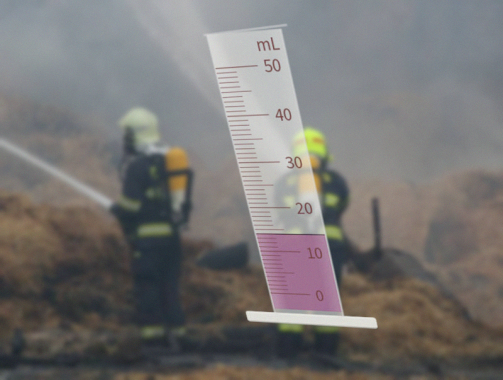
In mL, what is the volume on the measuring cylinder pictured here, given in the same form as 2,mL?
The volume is 14,mL
